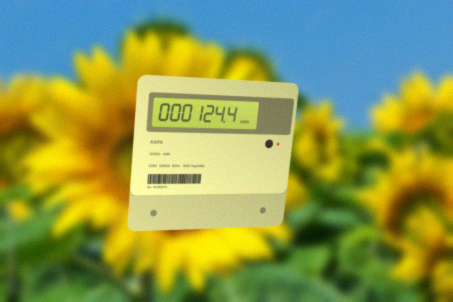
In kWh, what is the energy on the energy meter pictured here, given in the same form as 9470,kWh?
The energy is 124.4,kWh
